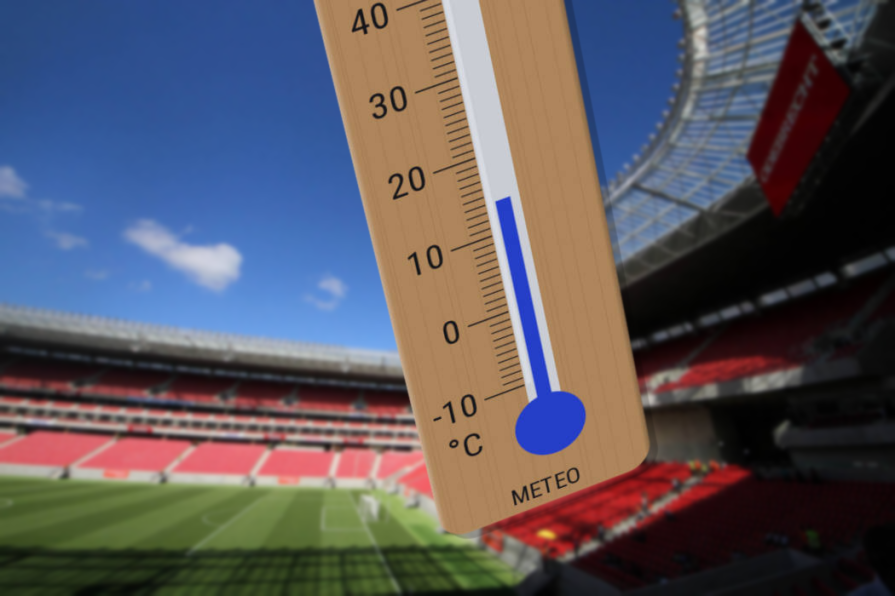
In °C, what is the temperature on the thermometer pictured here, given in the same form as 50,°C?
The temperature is 14,°C
